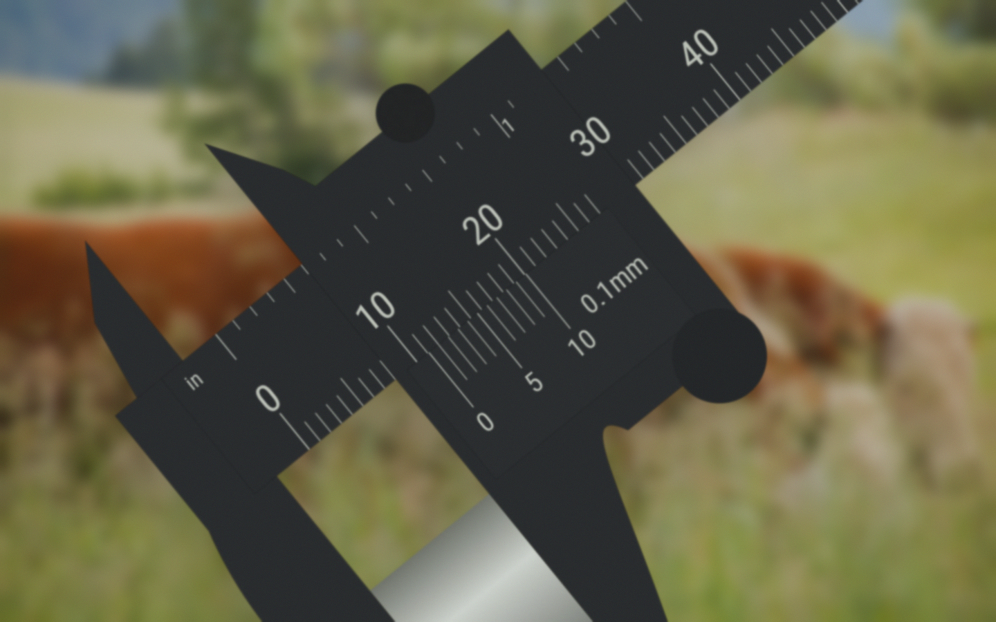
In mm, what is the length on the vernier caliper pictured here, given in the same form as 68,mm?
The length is 11.1,mm
